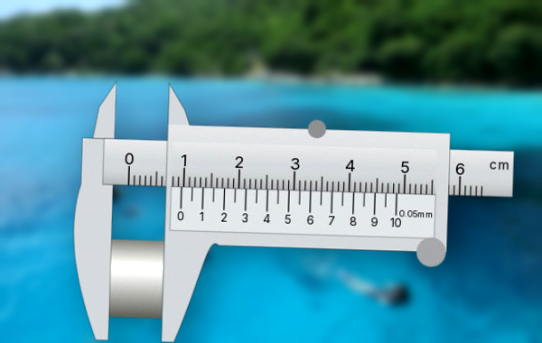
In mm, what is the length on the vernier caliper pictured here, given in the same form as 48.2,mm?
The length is 9.6,mm
